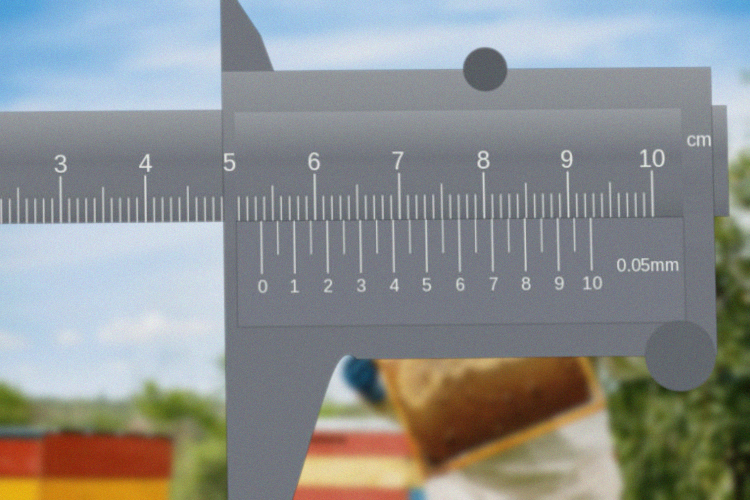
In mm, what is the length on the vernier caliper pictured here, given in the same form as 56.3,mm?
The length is 53.6,mm
